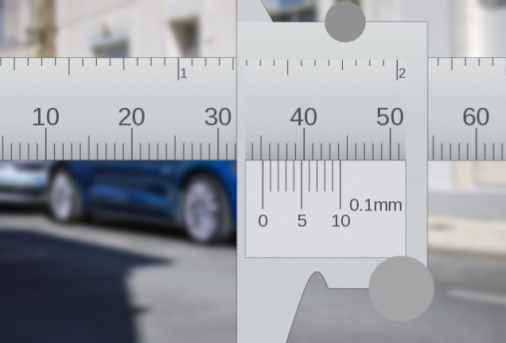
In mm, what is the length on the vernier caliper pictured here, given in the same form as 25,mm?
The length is 35.2,mm
